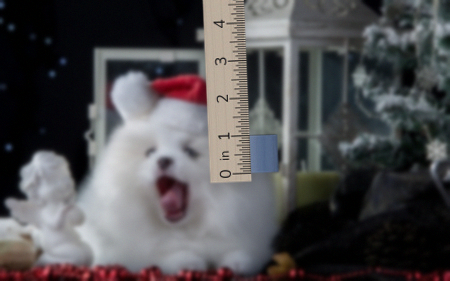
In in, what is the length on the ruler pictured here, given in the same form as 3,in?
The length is 1,in
